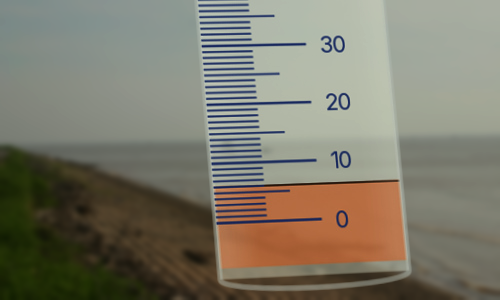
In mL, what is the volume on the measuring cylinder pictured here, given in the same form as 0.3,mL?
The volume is 6,mL
